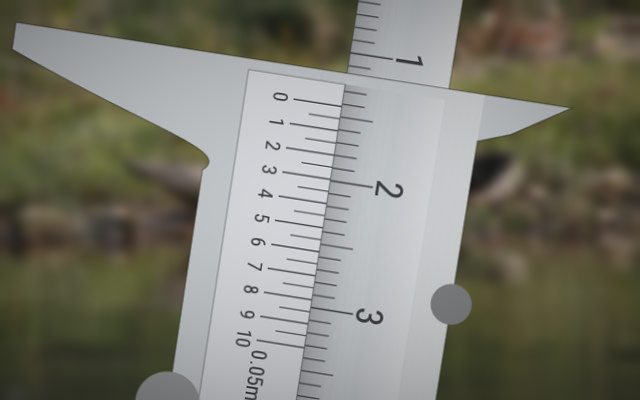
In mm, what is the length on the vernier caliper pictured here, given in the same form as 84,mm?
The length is 14.2,mm
